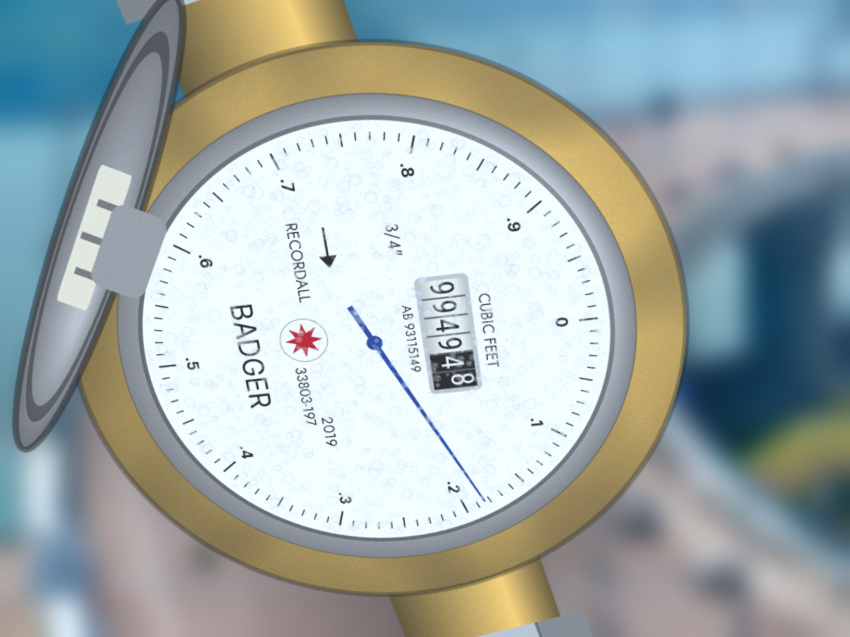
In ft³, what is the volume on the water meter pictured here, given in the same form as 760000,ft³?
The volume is 994948.18,ft³
